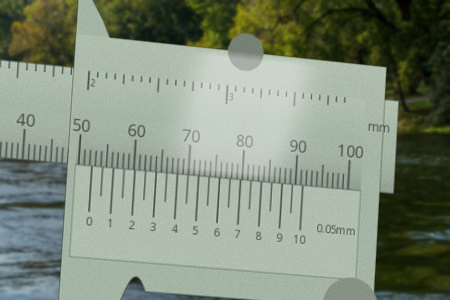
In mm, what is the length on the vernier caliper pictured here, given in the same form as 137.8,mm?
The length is 52.4,mm
